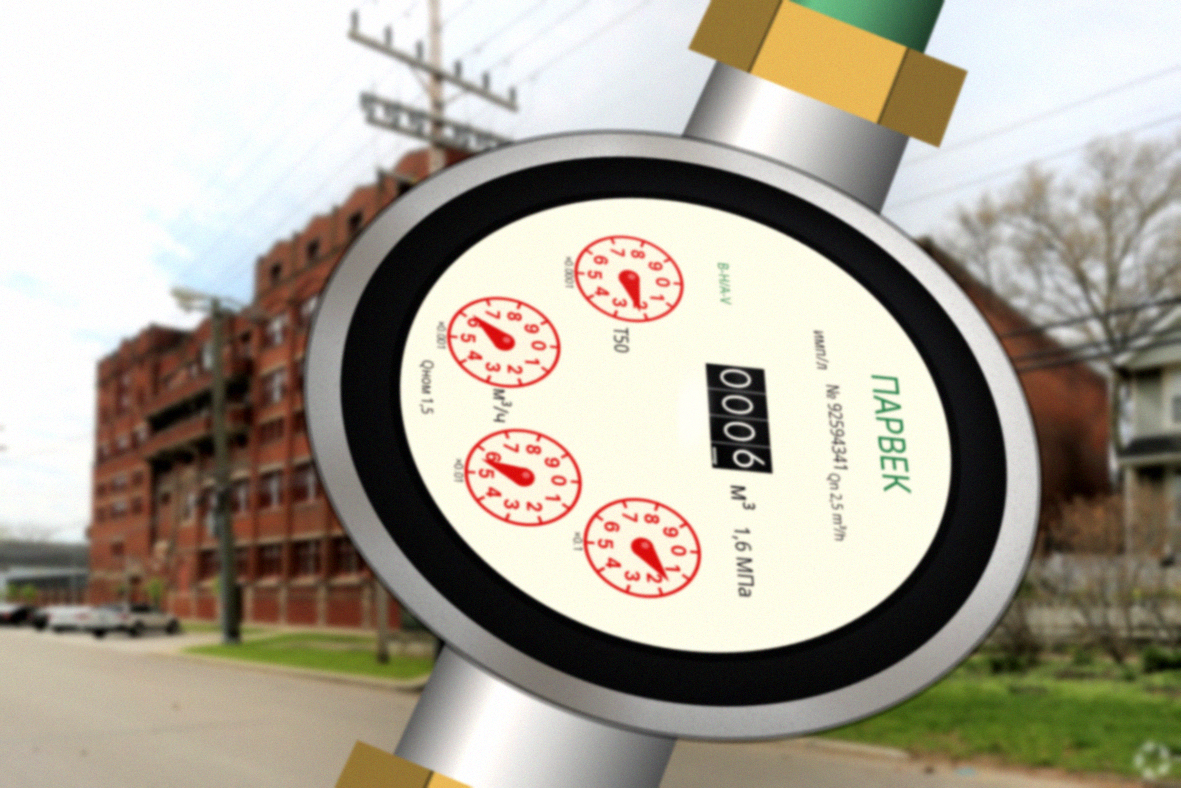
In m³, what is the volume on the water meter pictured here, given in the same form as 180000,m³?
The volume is 6.1562,m³
